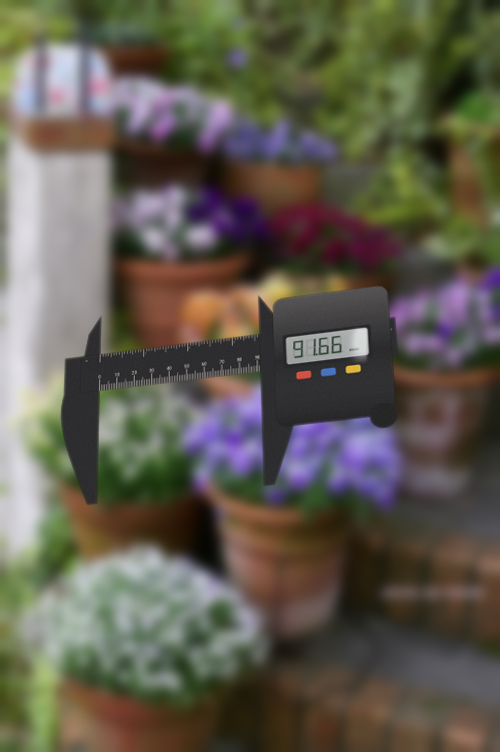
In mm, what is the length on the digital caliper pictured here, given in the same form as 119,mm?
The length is 91.66,mm
